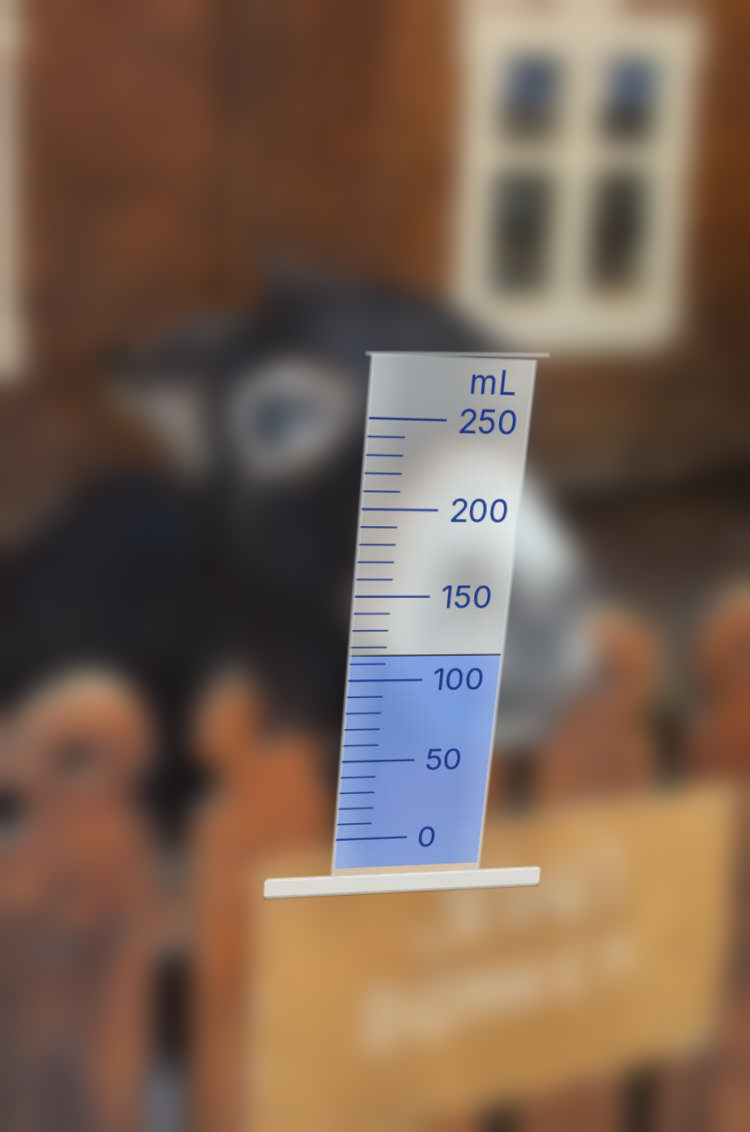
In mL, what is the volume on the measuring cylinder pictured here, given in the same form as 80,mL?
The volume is 115,mL
